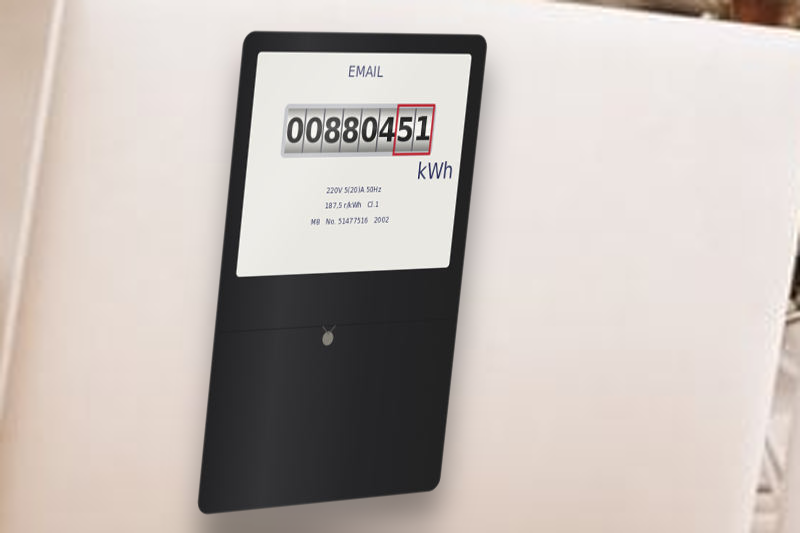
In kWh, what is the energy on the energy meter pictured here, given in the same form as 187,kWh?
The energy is 8804.51,kWh
